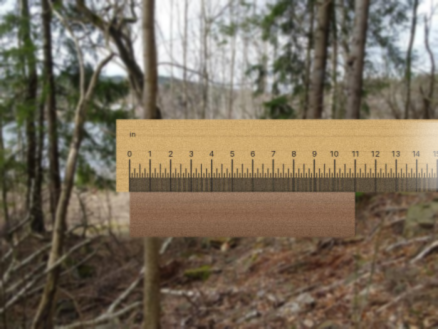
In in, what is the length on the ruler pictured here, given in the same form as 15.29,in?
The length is 11,in
